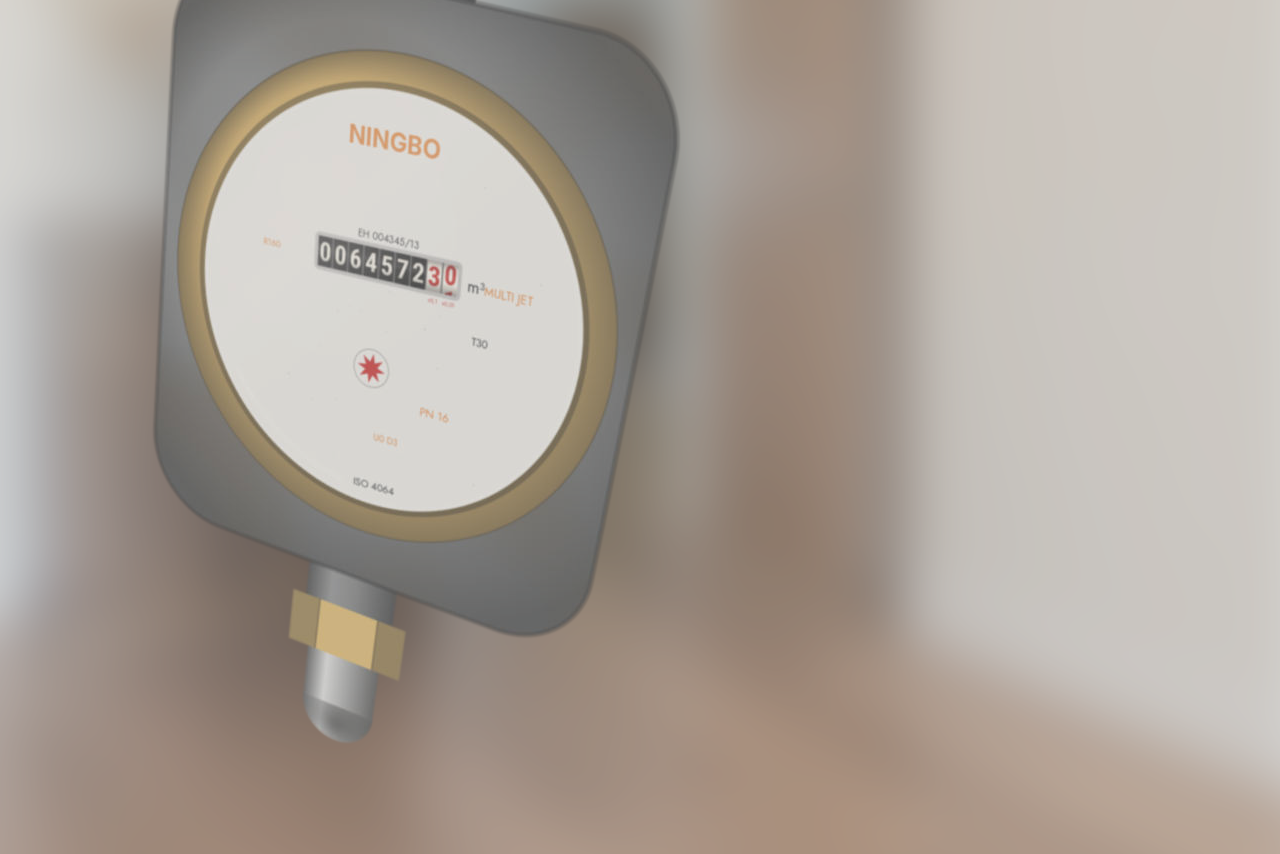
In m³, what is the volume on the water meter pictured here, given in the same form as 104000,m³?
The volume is 64572.30,m³
